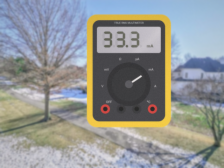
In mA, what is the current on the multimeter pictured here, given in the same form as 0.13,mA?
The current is 33.3,mA
